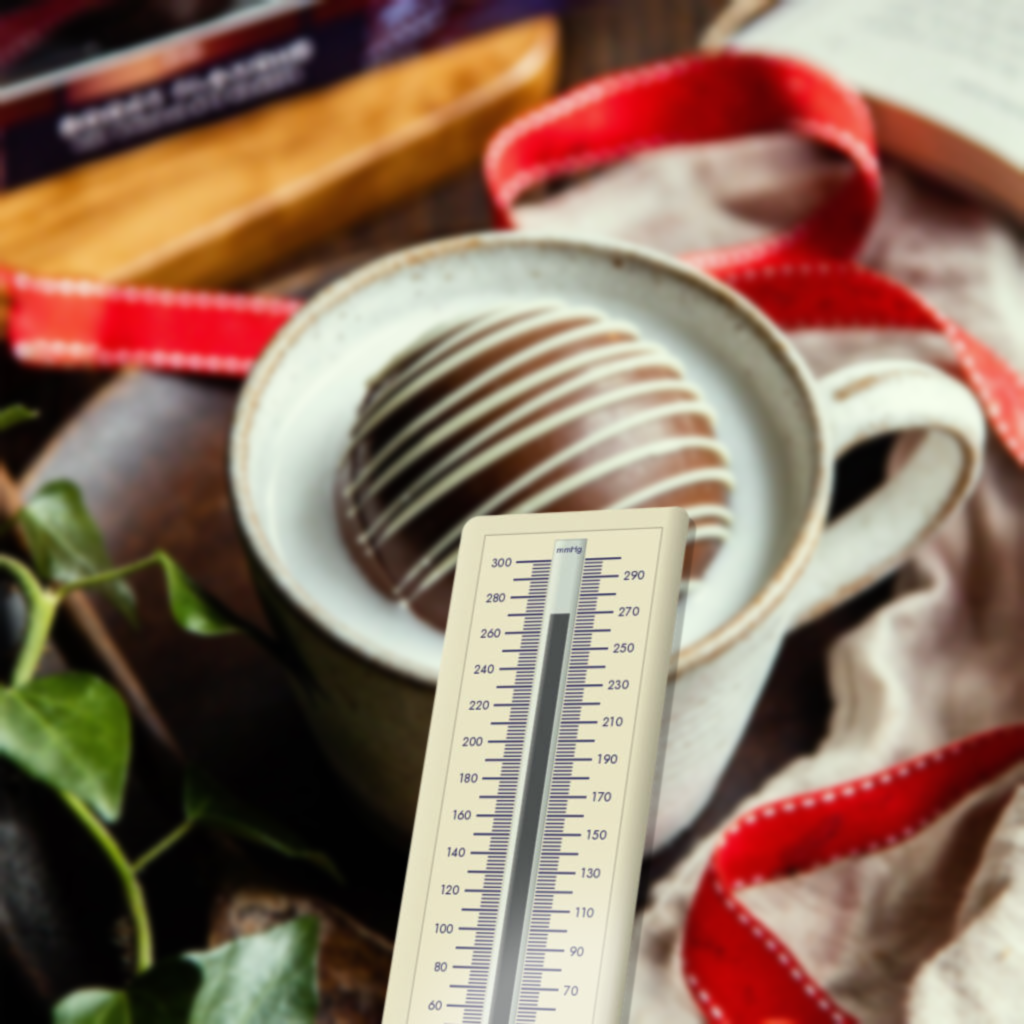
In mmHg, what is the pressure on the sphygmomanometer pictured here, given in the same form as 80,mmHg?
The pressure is 270,mmHg
